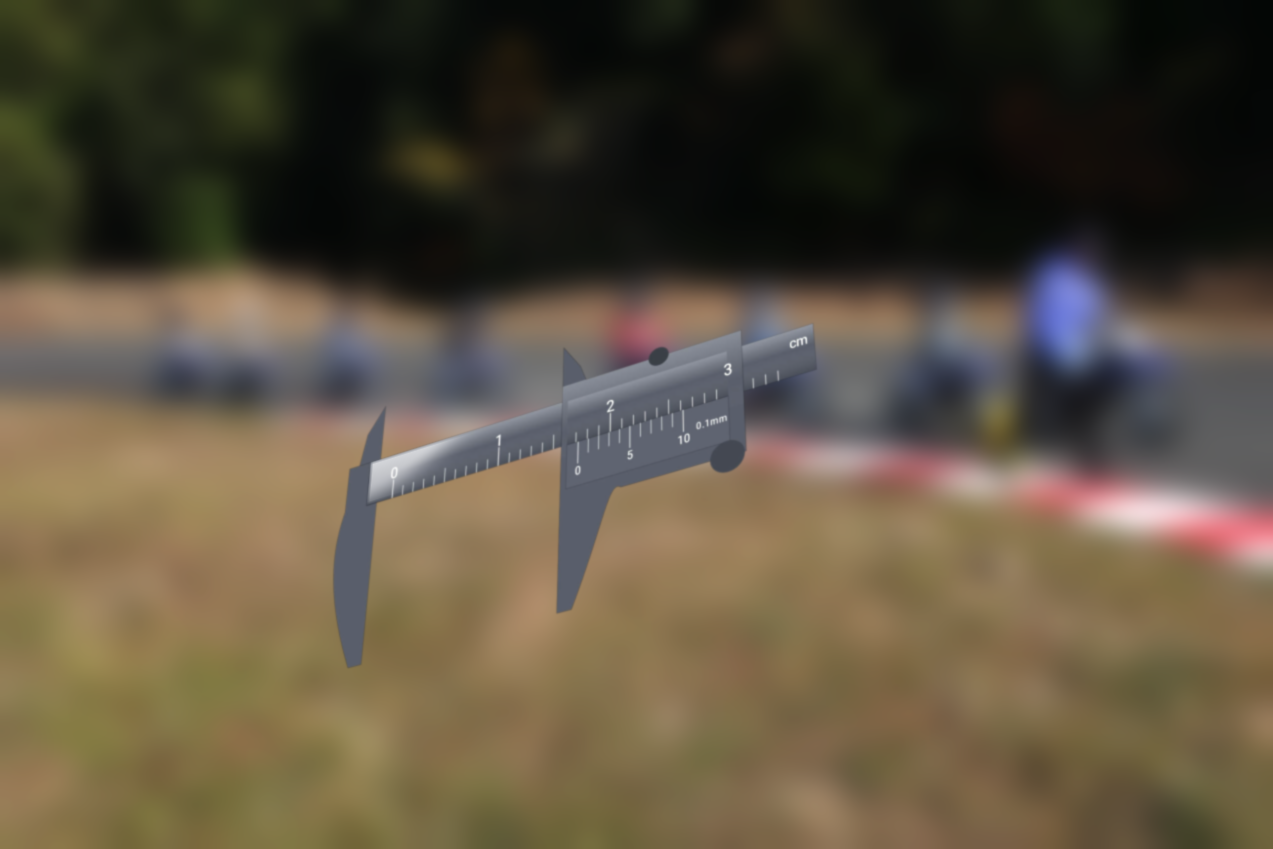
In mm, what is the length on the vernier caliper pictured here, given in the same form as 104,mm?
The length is 17.2,mm
